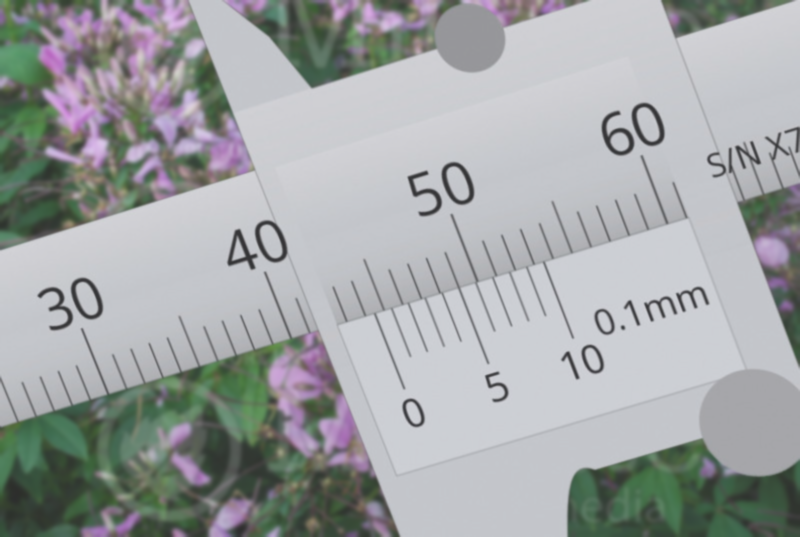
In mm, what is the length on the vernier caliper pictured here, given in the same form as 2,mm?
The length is 44.5,mm
